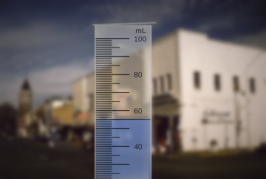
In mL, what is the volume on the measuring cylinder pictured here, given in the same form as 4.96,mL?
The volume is 55,mL
